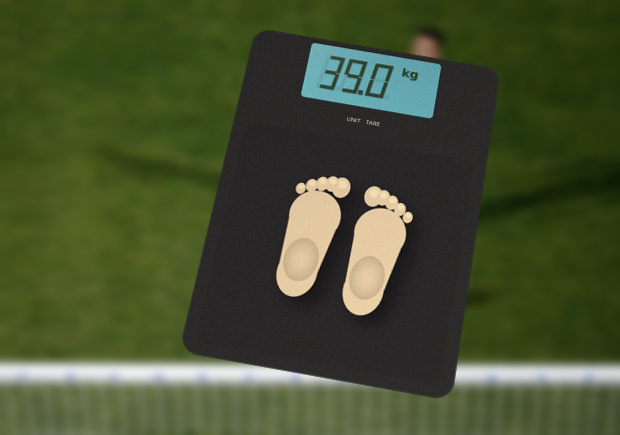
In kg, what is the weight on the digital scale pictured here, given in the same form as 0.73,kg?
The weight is 39.0,kg
